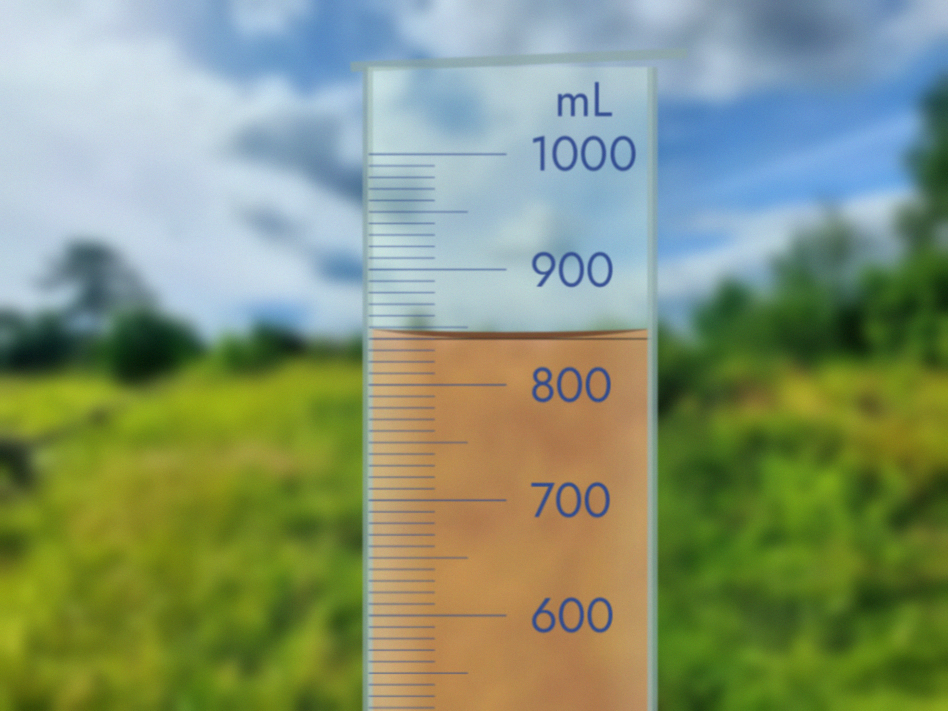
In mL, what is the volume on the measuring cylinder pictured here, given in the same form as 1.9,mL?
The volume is 840,mL
